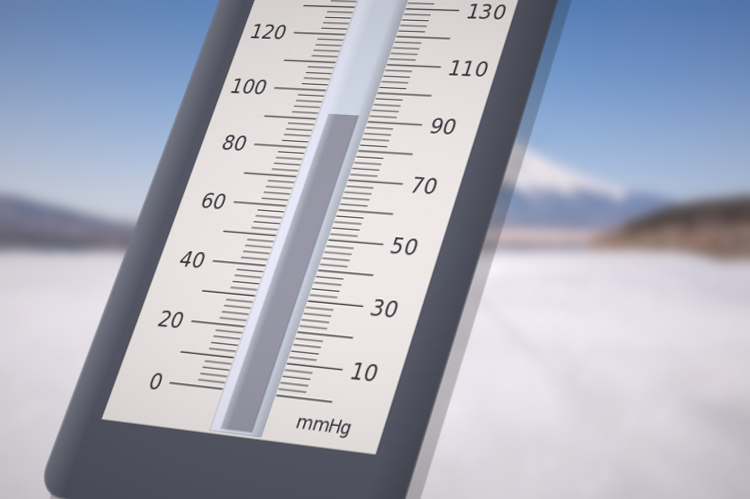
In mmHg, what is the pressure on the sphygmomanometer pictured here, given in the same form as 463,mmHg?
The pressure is 92,mmHg
